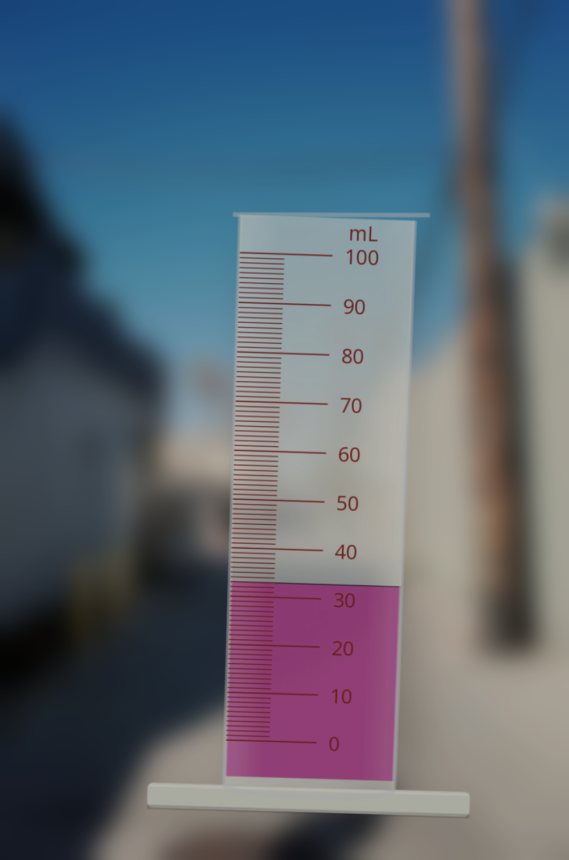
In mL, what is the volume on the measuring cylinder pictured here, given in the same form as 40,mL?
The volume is 33,mL
